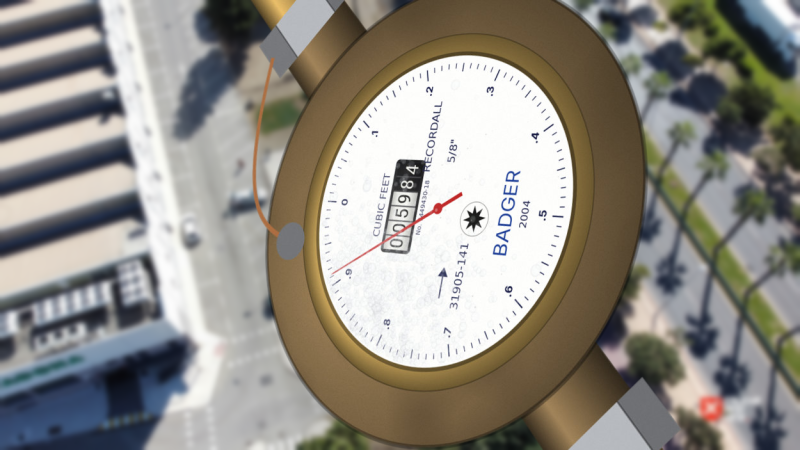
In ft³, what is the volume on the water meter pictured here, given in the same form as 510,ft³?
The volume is 5983.91,ft³
